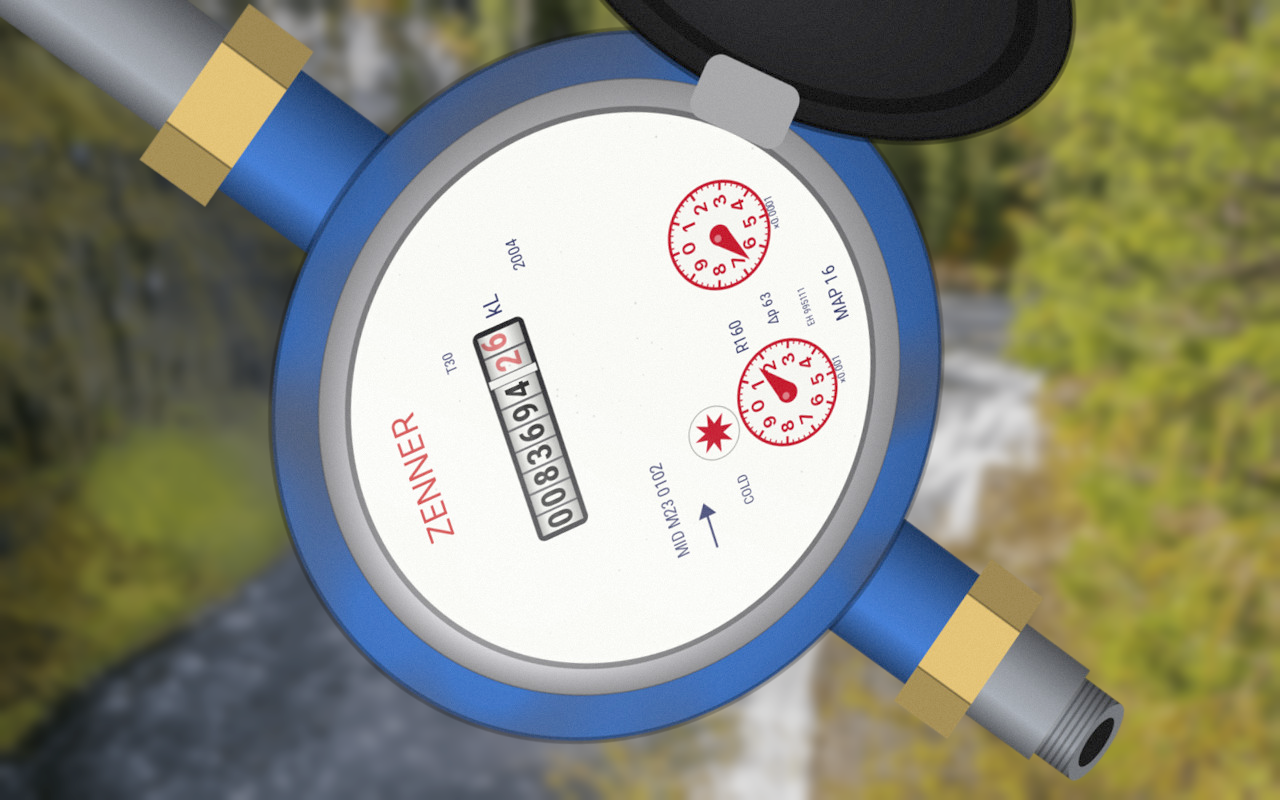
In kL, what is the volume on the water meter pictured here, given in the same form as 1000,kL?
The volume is 83694.2616,kL
